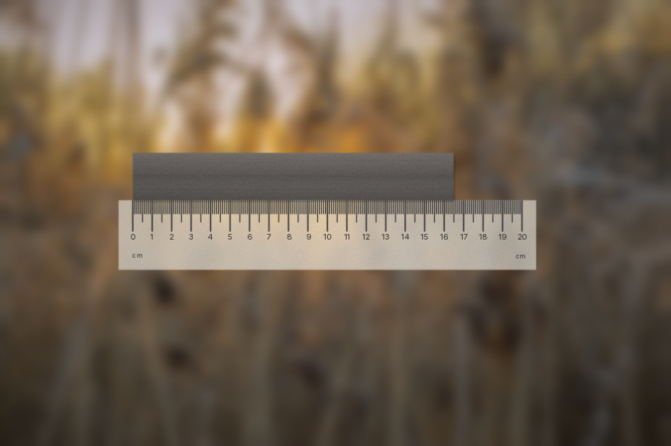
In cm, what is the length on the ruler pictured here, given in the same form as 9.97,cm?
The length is 16.5,cm
